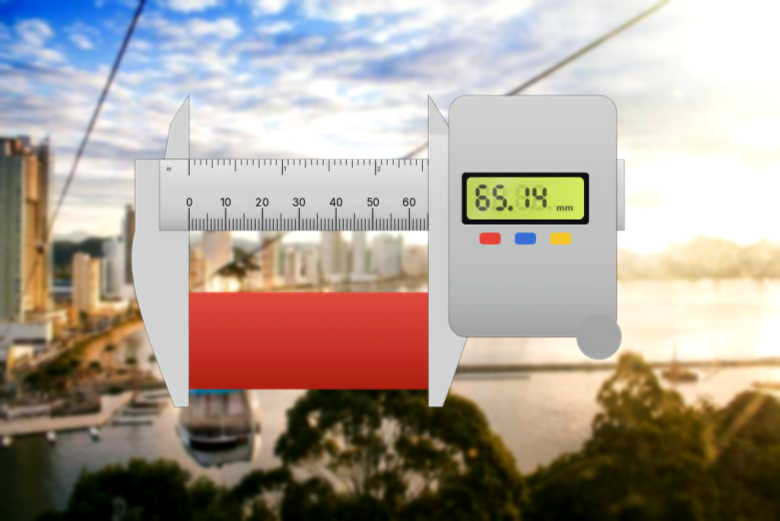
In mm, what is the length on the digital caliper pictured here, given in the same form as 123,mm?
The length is 65.14,mm
